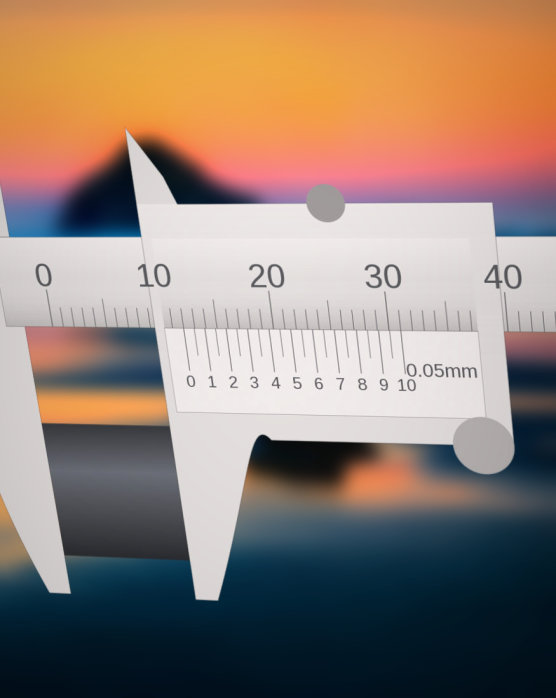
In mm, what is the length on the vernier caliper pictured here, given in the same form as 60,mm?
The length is 12.0,mm
